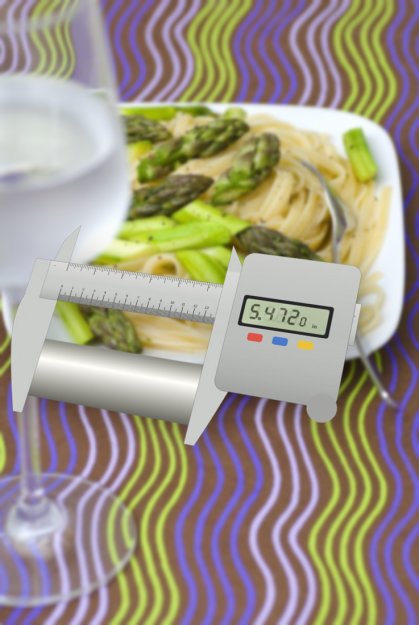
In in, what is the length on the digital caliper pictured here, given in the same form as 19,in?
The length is 5.4720,in
